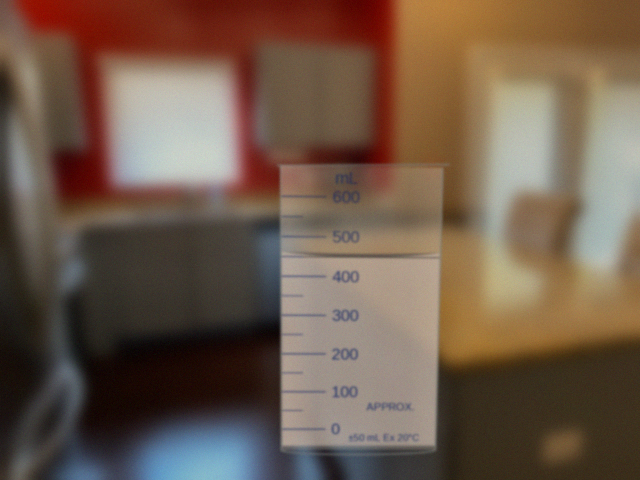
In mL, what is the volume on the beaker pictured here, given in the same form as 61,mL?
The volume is 450,mL
